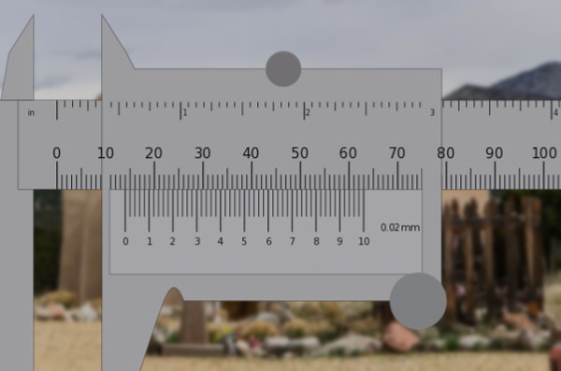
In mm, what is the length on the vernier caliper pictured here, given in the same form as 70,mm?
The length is 14.0,mm
